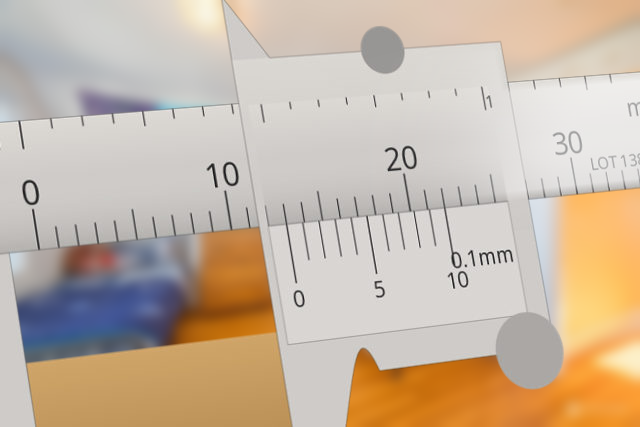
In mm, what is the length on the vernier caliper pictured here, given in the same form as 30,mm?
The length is 13.0,mm
